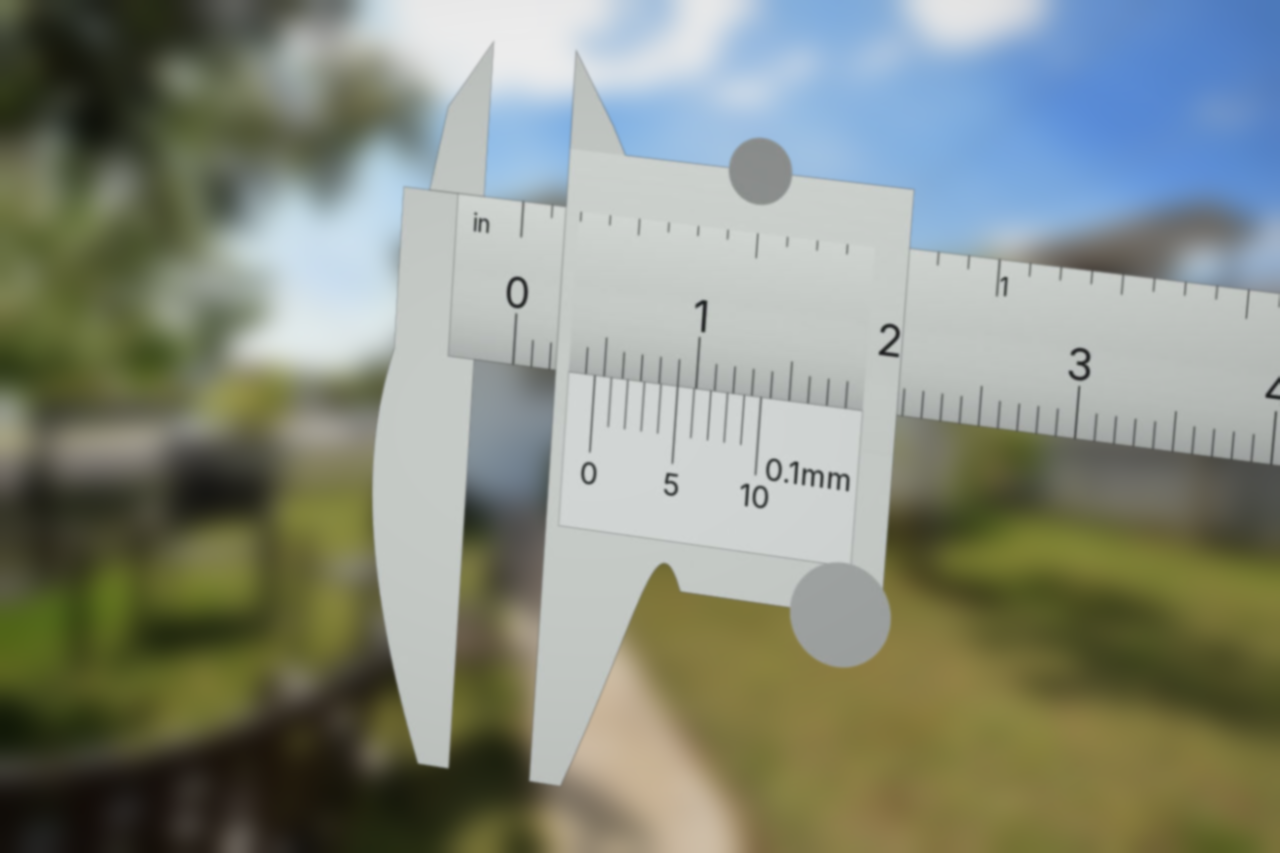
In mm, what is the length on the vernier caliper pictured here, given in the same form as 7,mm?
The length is 4.5,mm
